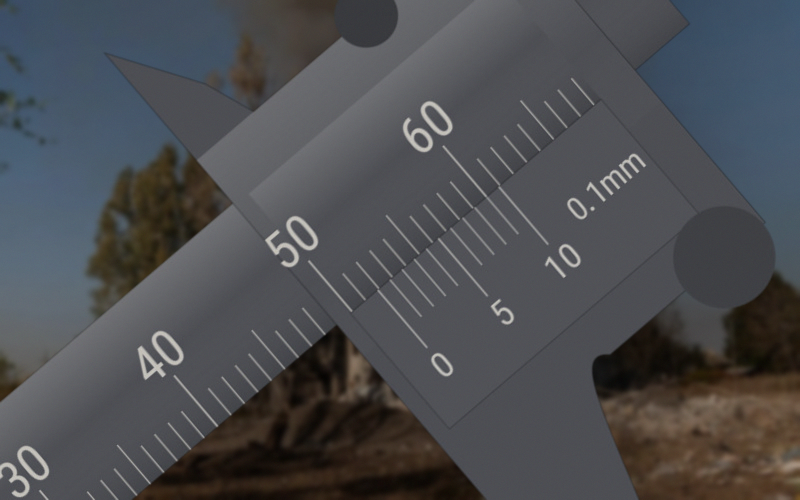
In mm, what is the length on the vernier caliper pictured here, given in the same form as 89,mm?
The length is 51.9,mm
